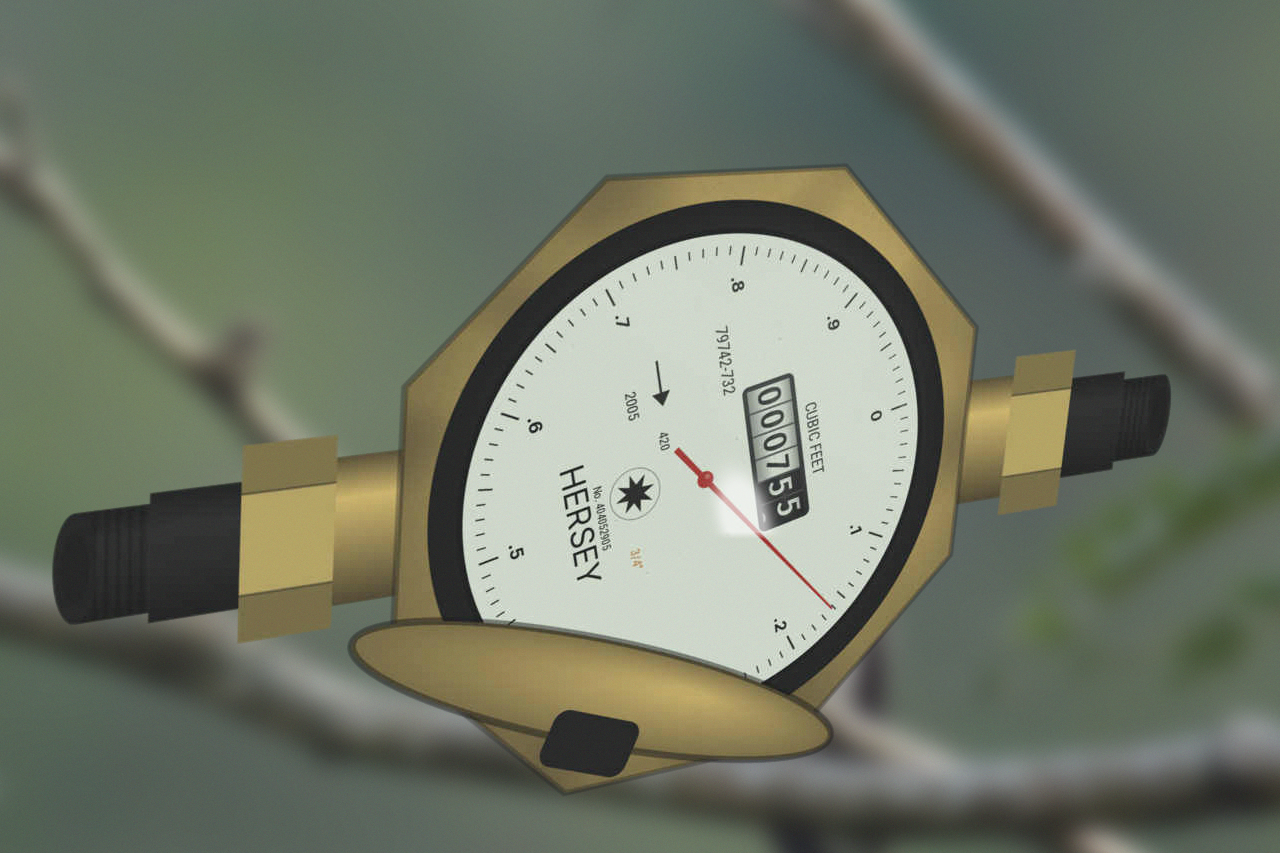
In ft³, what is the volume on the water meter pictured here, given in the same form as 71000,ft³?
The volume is 755.16,ft³
